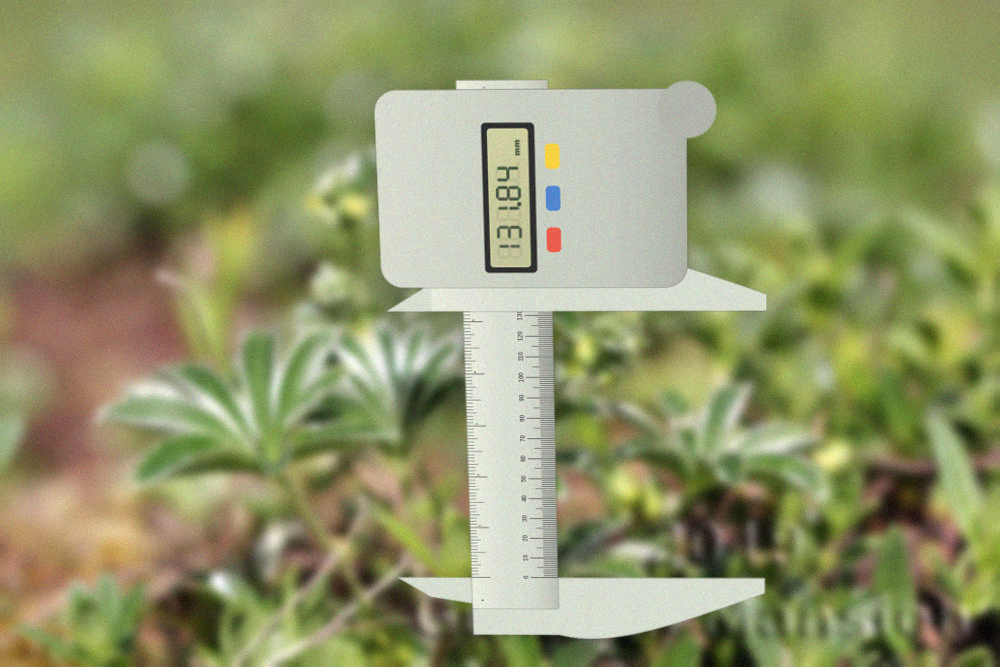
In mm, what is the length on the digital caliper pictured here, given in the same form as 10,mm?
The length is 131.84,mm
